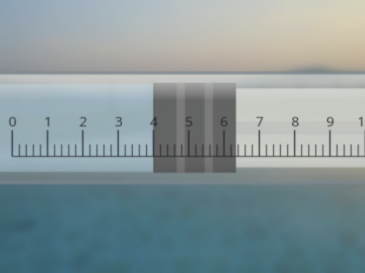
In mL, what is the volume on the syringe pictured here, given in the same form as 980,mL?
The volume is 4,mL
